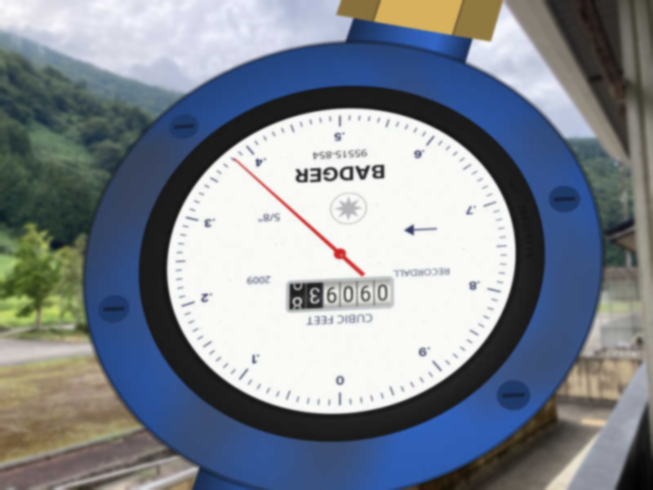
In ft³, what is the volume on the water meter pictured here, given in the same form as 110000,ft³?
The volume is 90938.38,ft³
